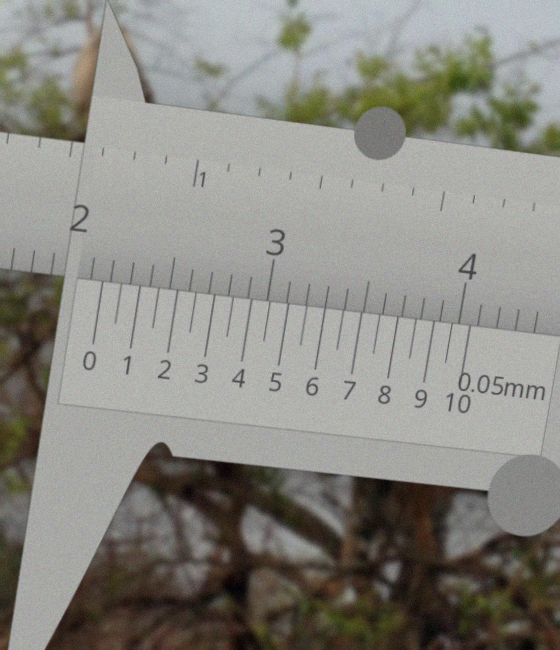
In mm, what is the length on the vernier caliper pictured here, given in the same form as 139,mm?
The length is 21.6,mm
